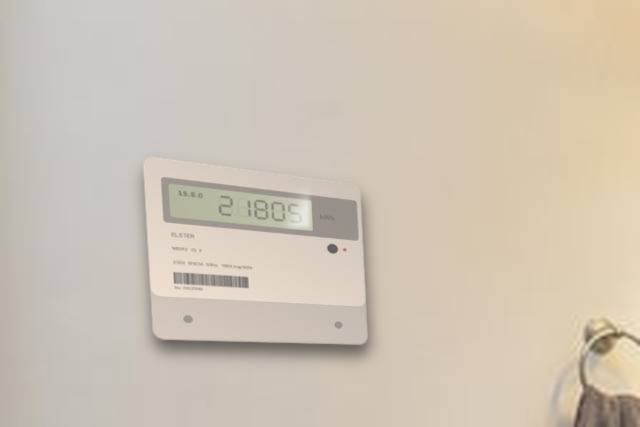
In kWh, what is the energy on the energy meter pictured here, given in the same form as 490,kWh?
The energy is 21805,kWh
